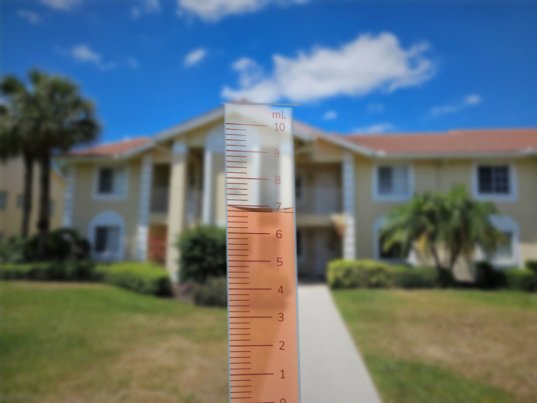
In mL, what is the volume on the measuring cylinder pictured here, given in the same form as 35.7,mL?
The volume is 6.8,mL
